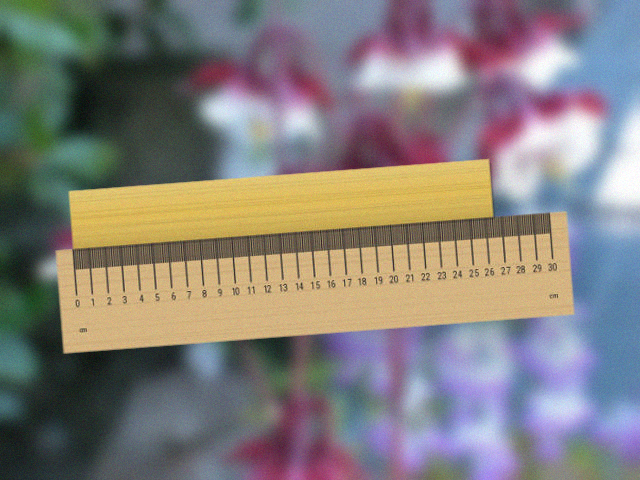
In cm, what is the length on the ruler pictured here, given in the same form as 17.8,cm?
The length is 26.5,cm
